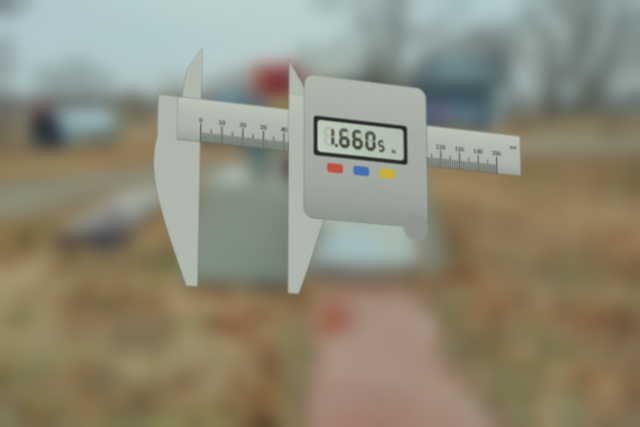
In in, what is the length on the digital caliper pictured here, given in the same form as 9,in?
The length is 1.6605,in
